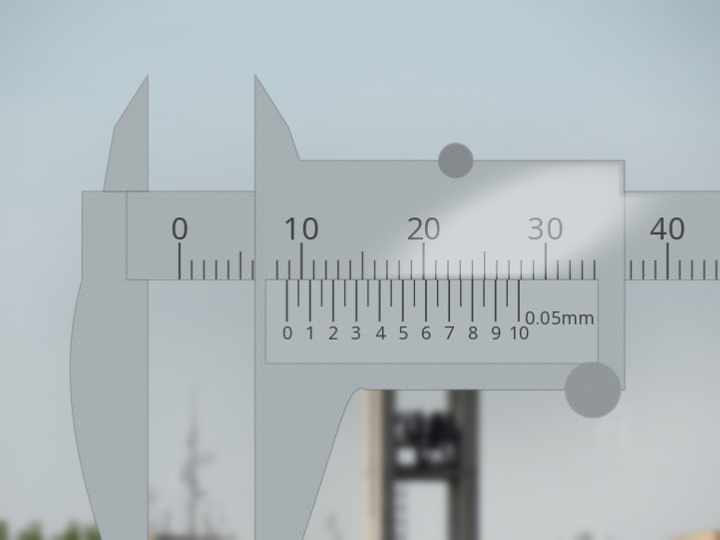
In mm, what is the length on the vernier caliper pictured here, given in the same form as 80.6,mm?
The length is 8.8,mm
